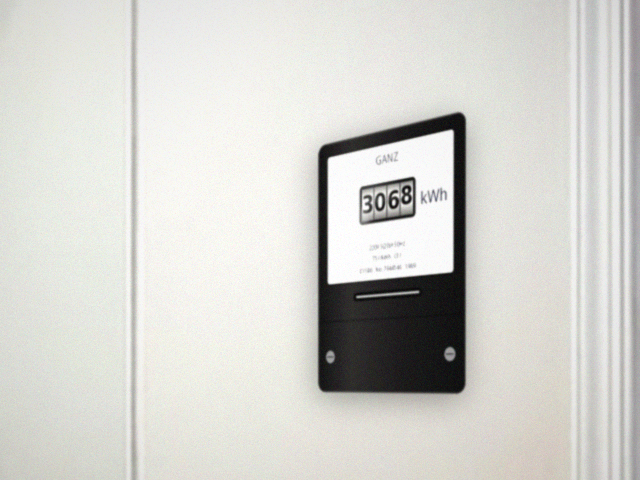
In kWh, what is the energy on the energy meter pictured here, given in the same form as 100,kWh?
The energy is 3068,kWh
